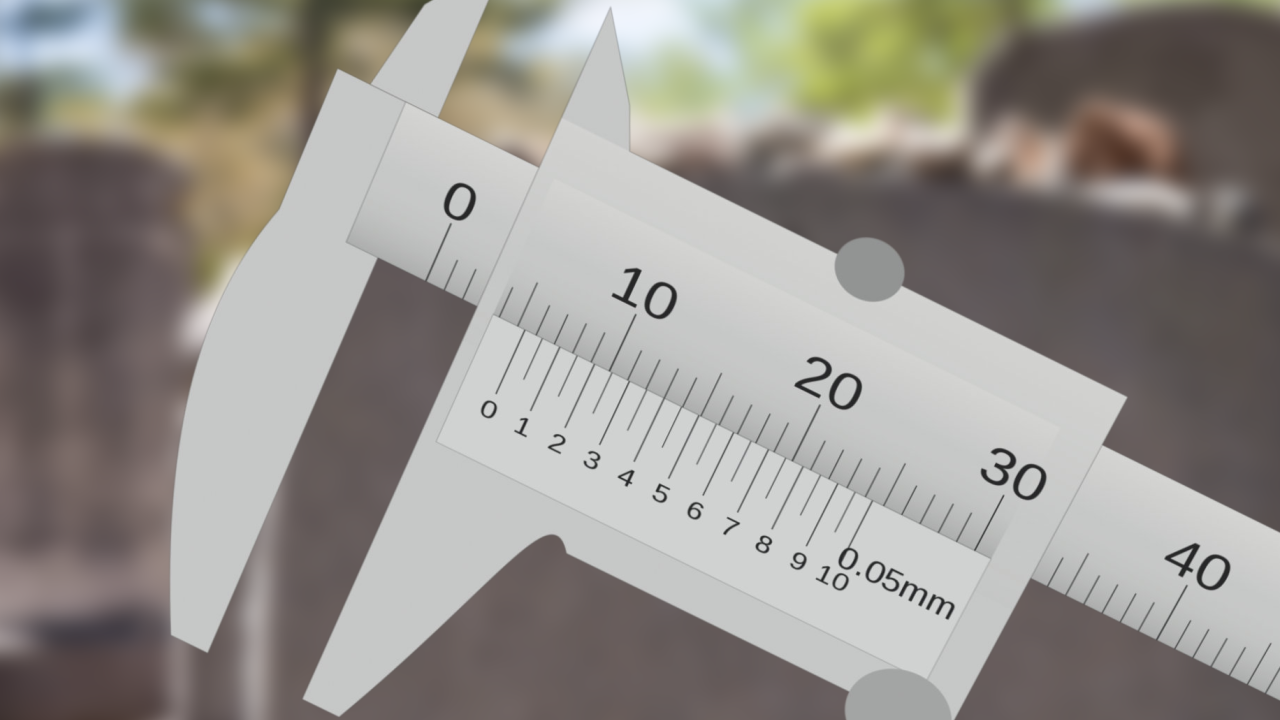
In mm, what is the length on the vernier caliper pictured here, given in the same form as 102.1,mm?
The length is 5.4,mm
